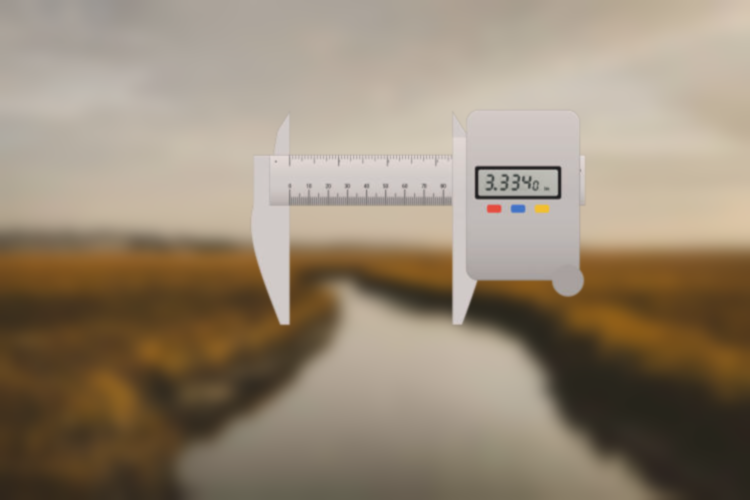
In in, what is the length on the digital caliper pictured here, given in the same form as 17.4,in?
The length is 3.3340,in
